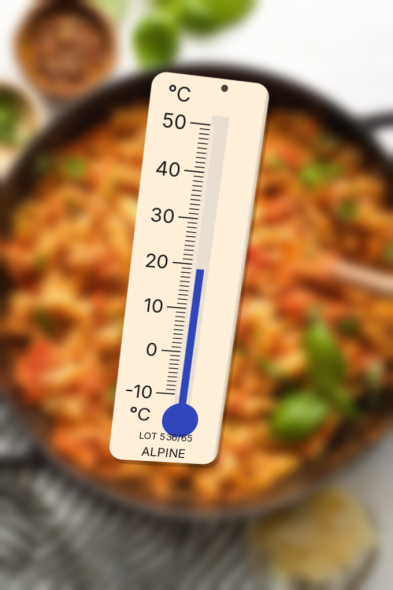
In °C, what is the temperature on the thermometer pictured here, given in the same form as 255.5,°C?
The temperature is 19,°C
